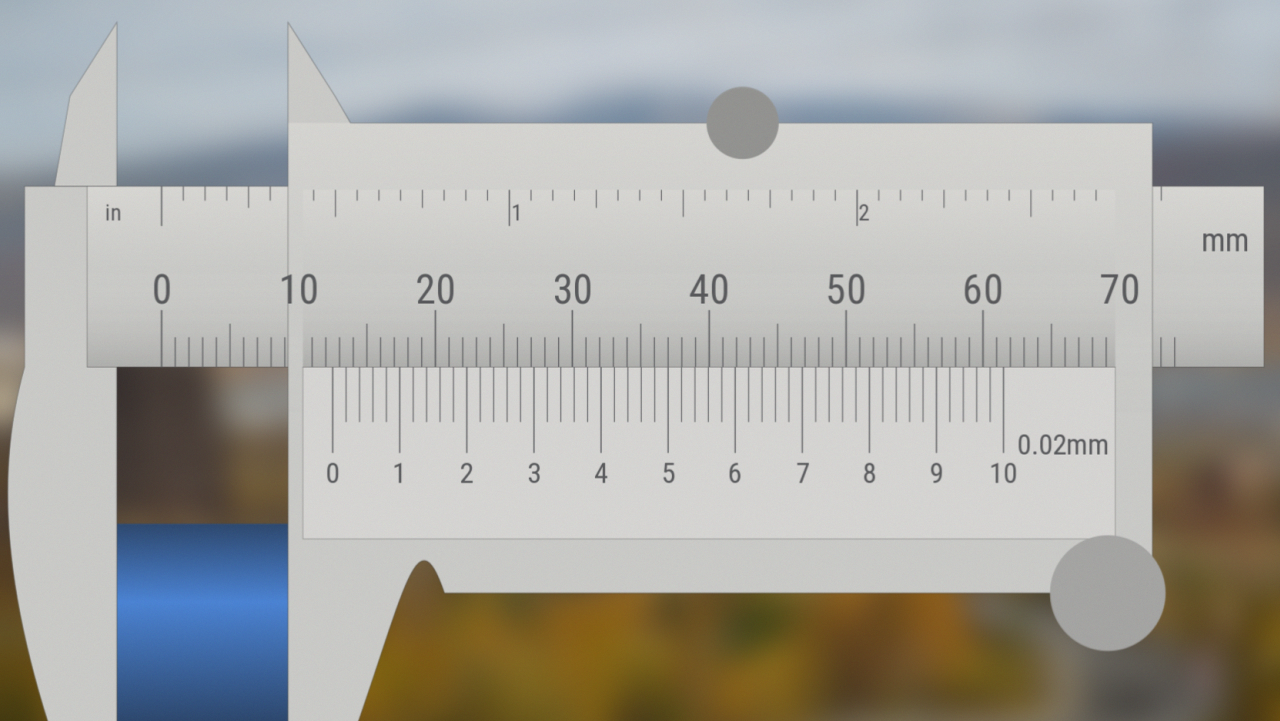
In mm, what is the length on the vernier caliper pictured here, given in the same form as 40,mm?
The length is 12.5,mm
